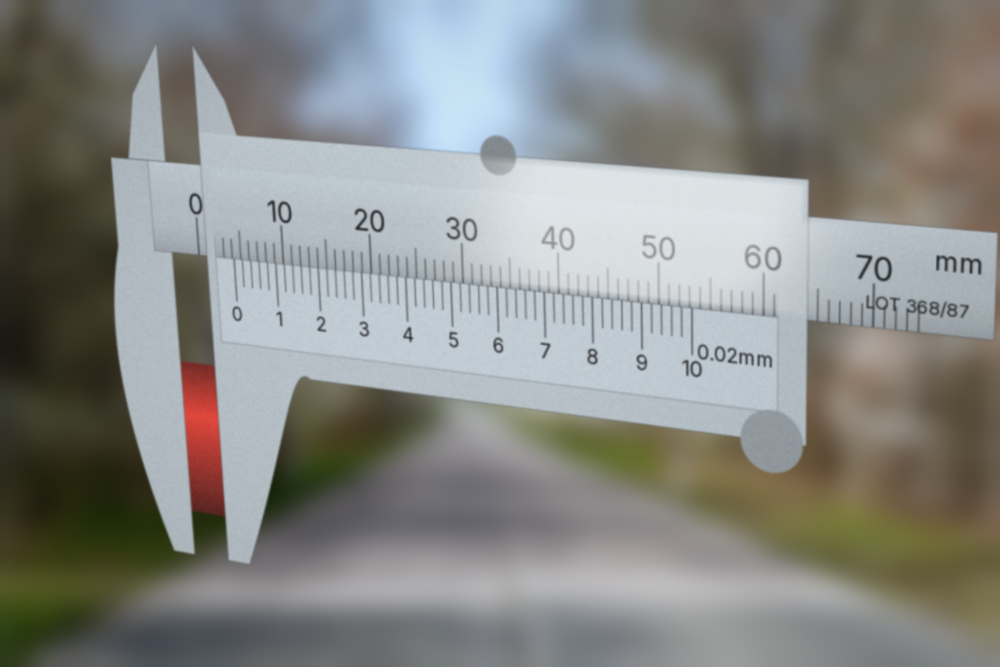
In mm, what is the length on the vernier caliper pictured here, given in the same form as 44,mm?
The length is 4.2,mm
